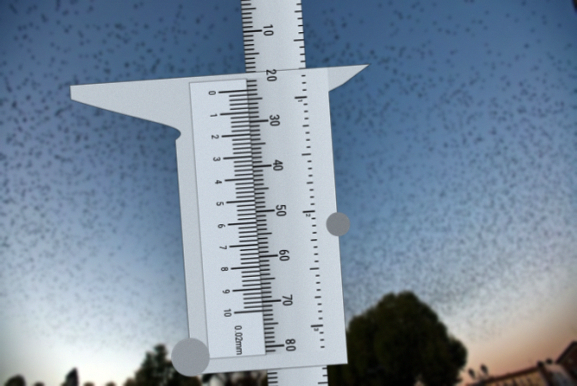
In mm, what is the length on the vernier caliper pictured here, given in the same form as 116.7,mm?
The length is 23.0,mm
